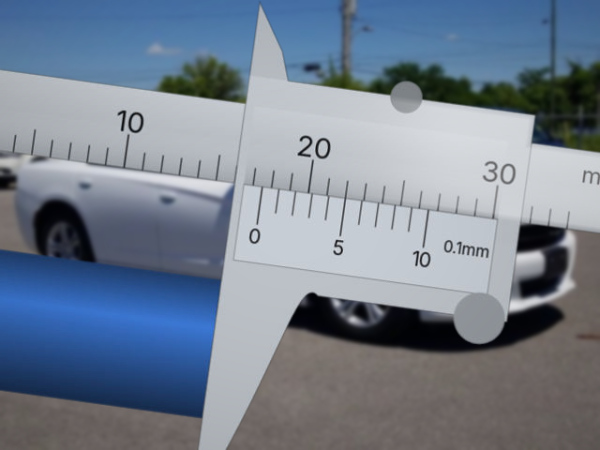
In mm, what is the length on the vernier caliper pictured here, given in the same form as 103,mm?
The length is 17.5,mm
